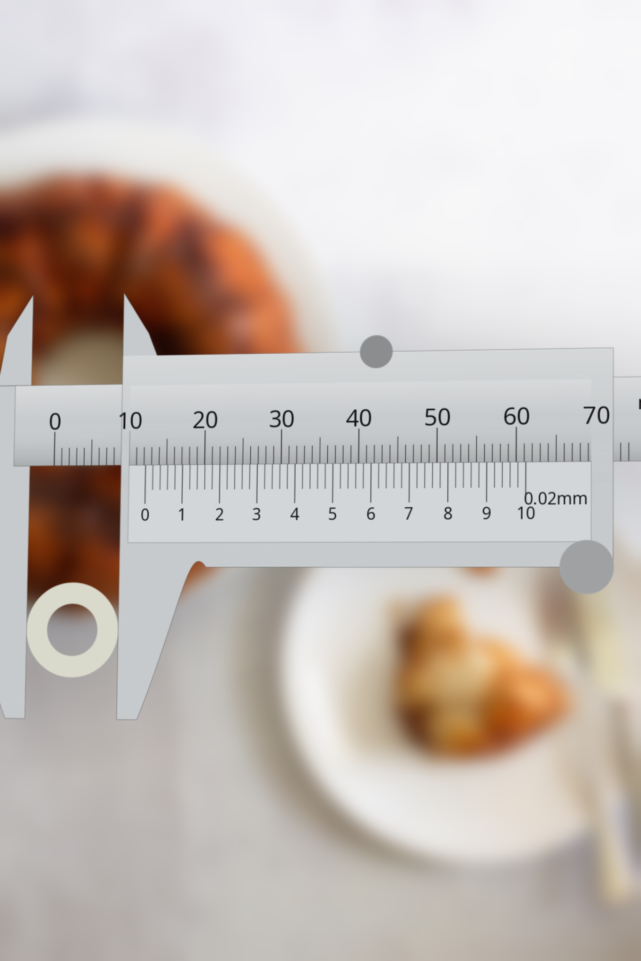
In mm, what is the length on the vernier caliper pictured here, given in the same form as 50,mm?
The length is 12.2,mm
